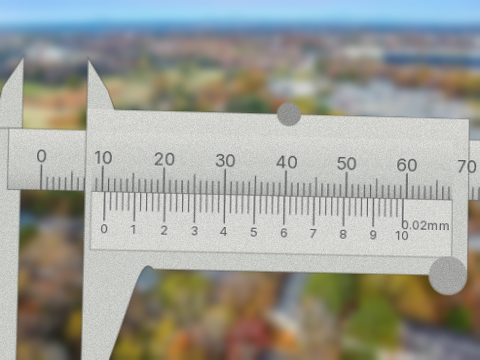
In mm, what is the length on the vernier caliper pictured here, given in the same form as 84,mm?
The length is 10.4,mm
